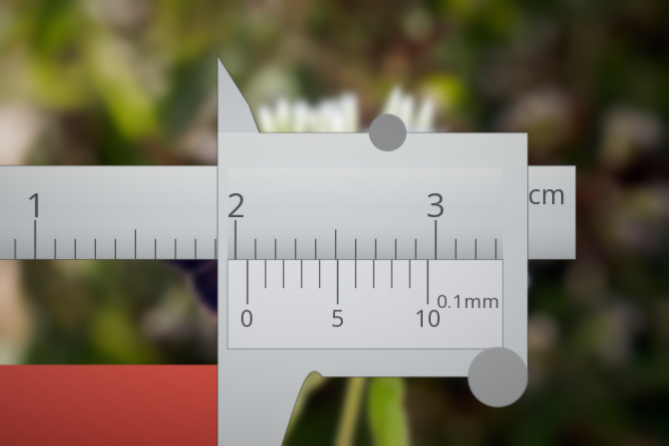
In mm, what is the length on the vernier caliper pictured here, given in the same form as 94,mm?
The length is 20.6,mm
